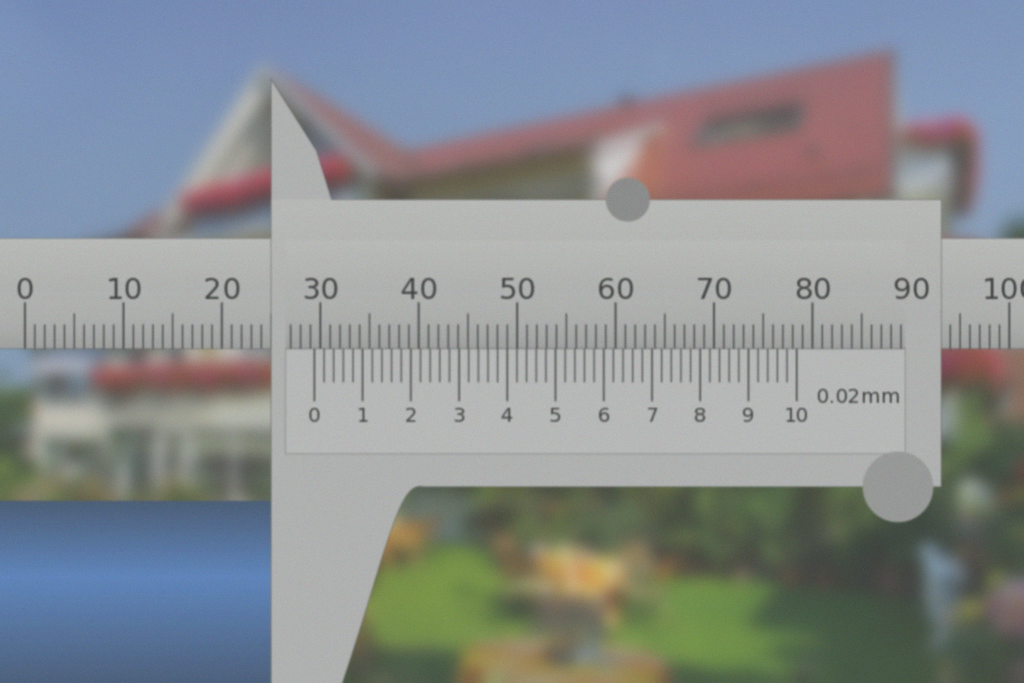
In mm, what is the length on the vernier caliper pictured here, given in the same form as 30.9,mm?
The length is 29.4,mm
